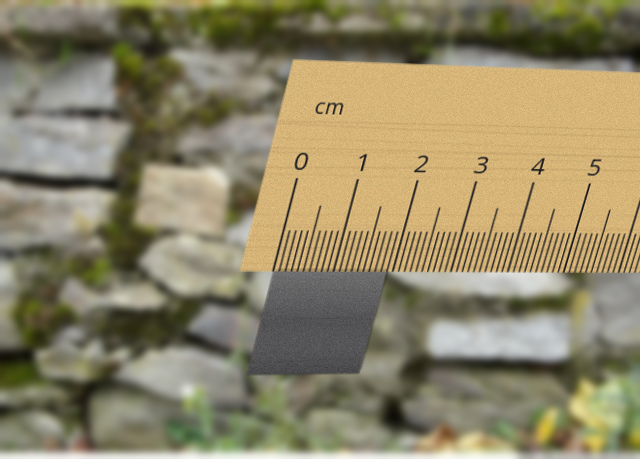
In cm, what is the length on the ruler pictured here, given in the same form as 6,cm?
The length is 1.9,cm
